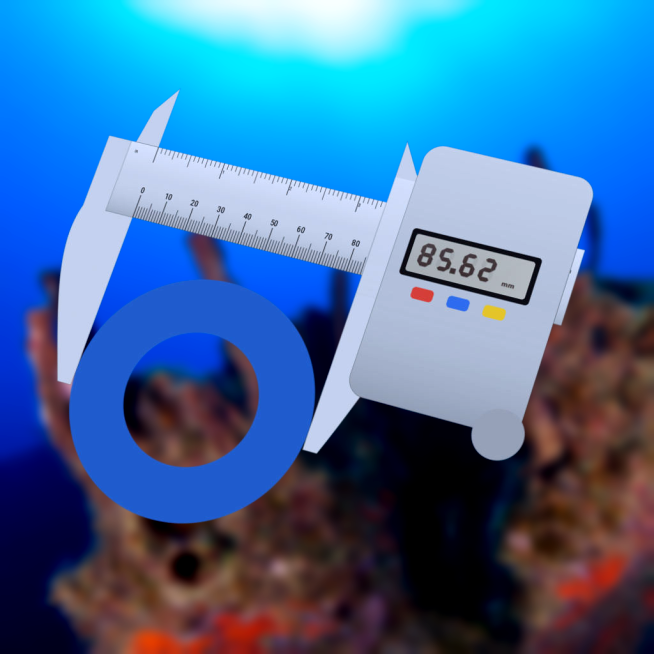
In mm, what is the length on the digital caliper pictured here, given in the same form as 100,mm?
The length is 85.62,mm
